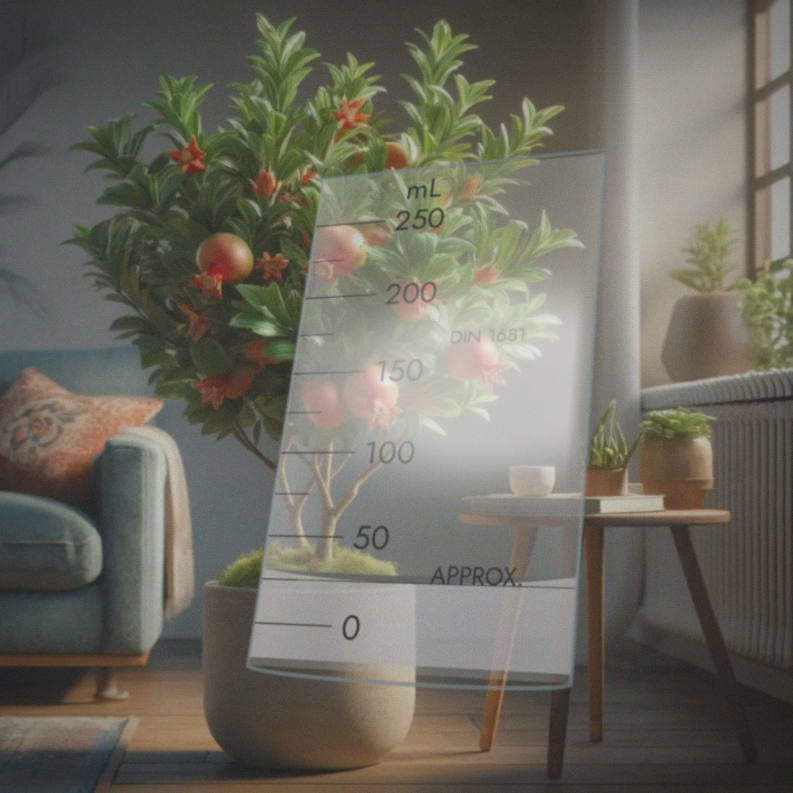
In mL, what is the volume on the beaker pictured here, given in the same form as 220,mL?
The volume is 25,mL
